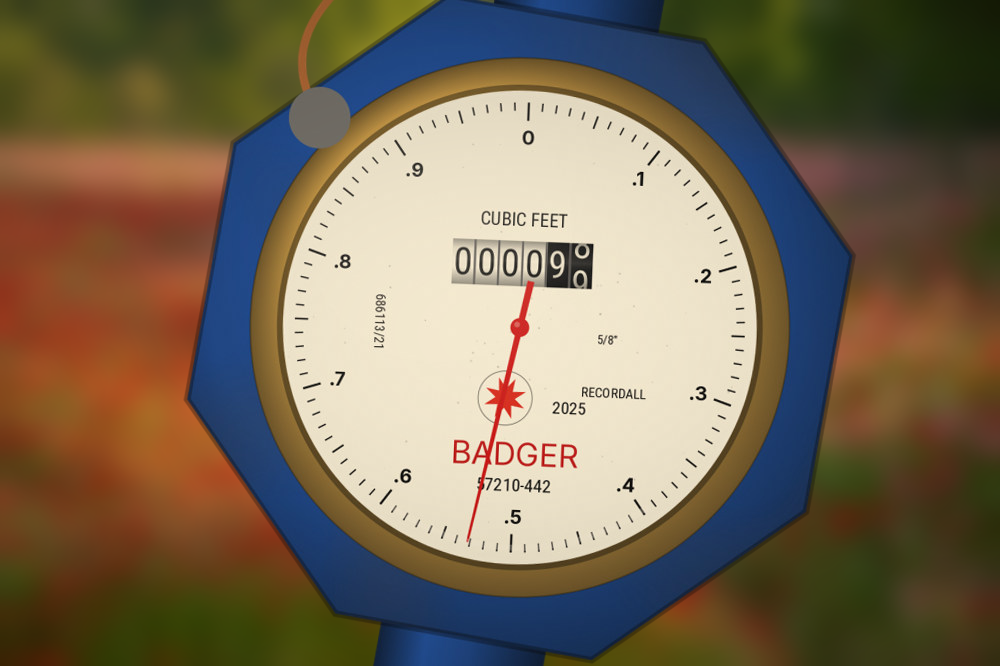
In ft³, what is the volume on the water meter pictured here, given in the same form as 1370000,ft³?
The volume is 98.53,ft³
